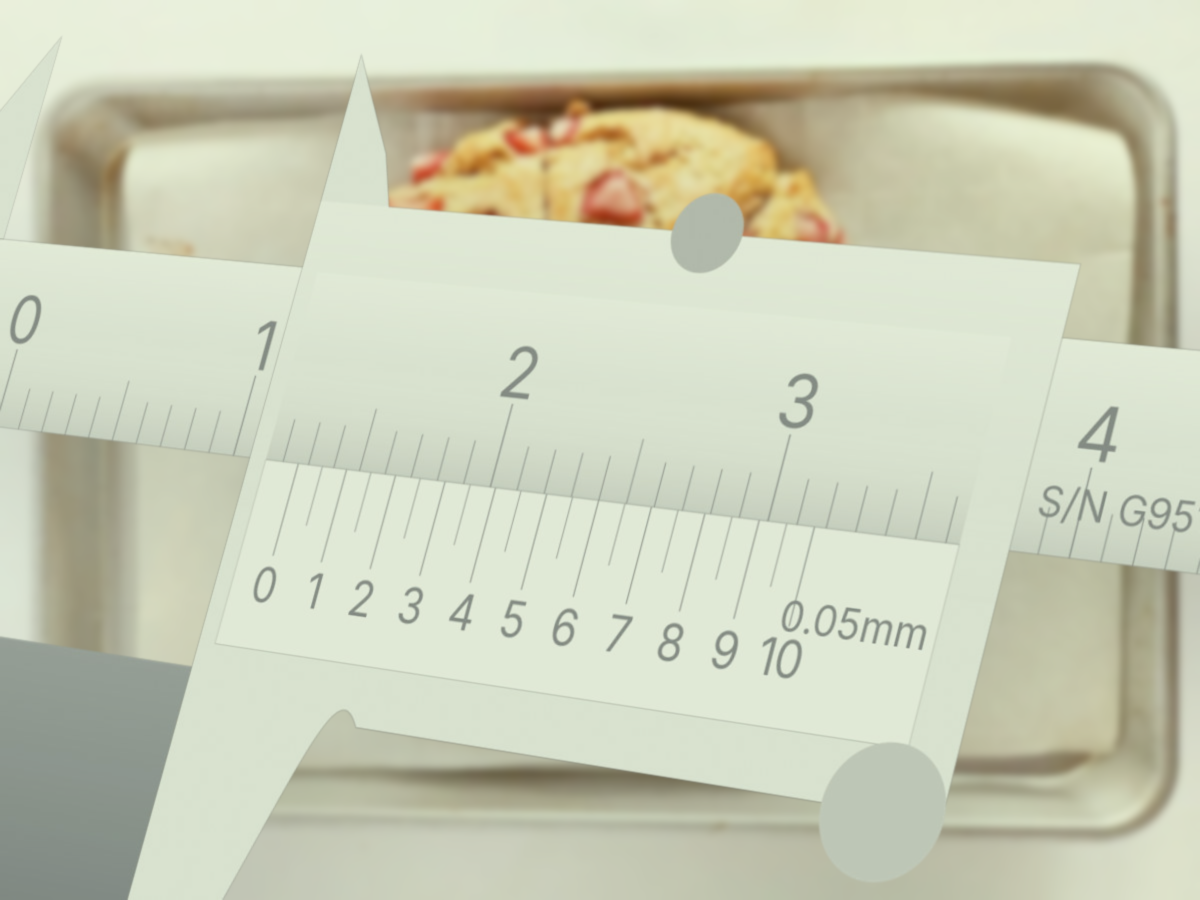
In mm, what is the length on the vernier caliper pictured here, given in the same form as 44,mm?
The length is 12.6,mm
